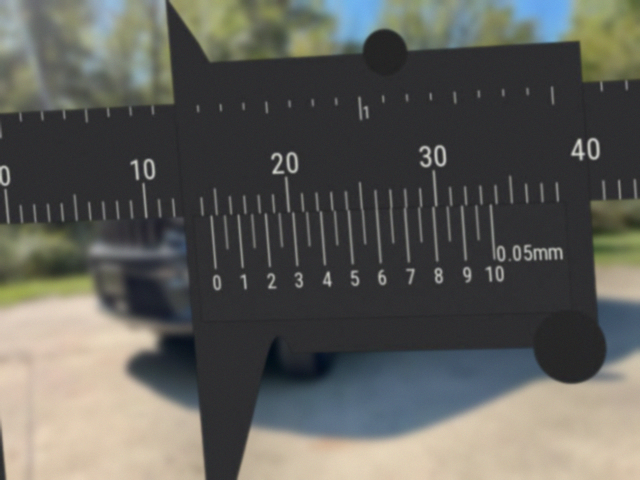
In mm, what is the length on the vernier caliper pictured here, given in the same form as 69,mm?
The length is 14.6,mm
